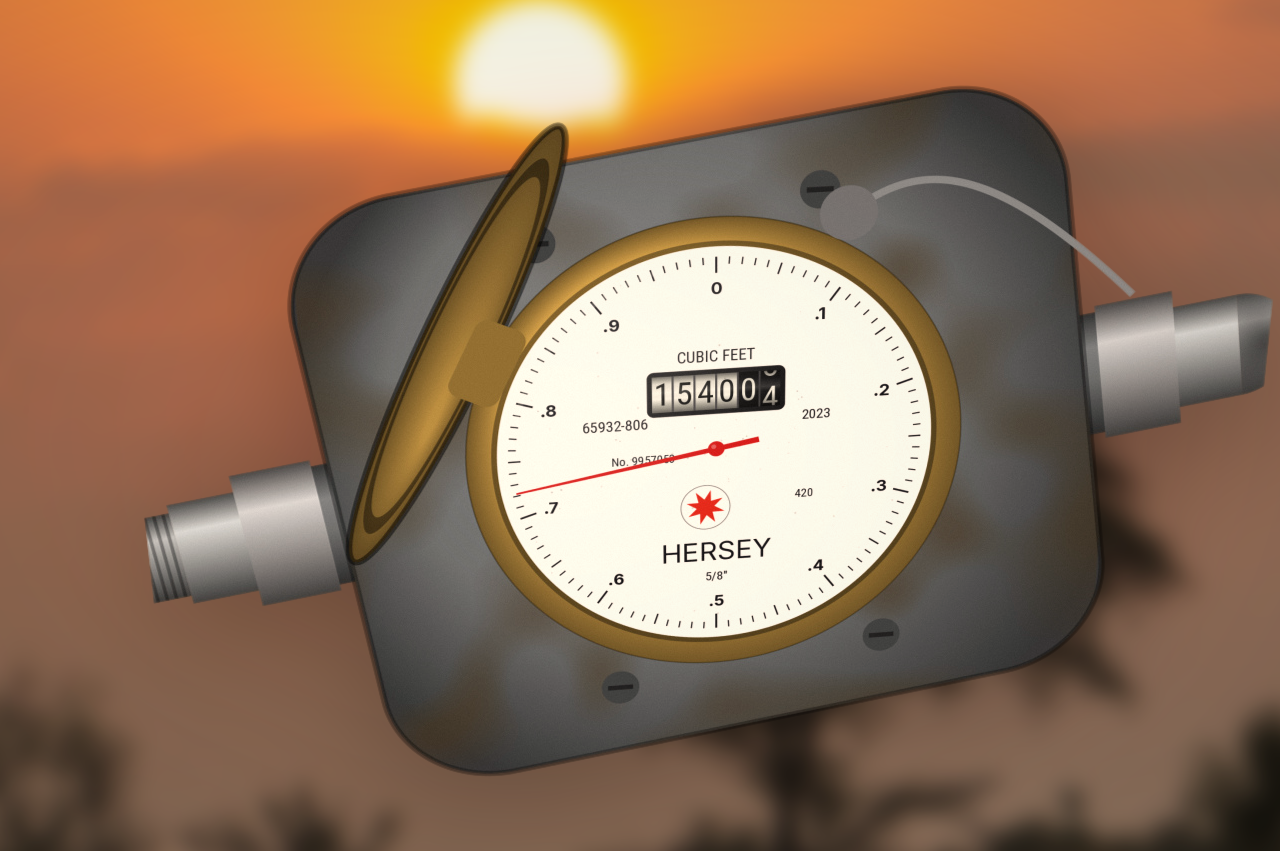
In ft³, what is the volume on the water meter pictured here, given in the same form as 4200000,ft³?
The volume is 154003.72,ft³
